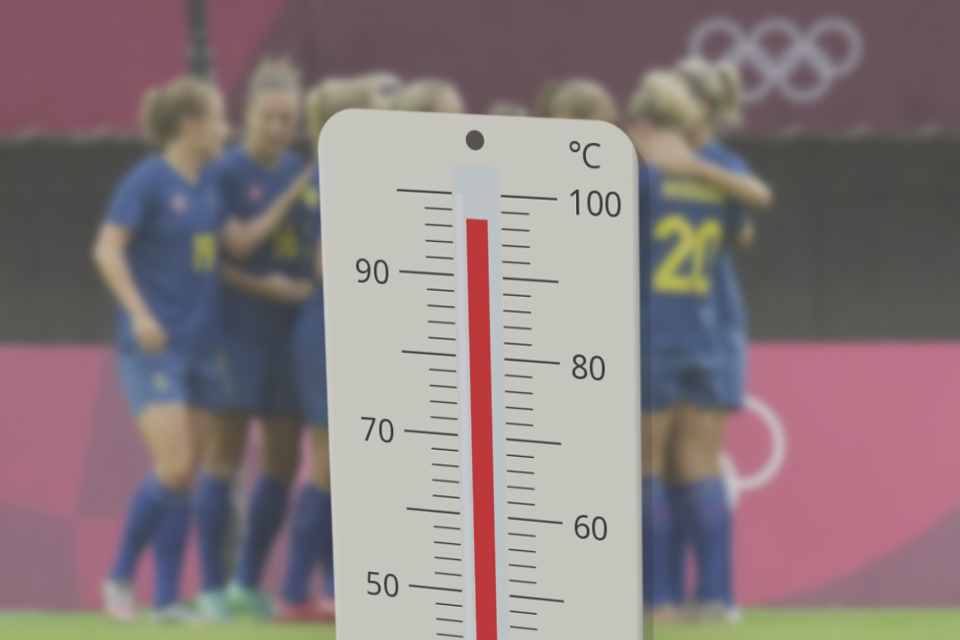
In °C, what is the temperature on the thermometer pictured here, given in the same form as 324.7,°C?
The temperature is 97,°C
